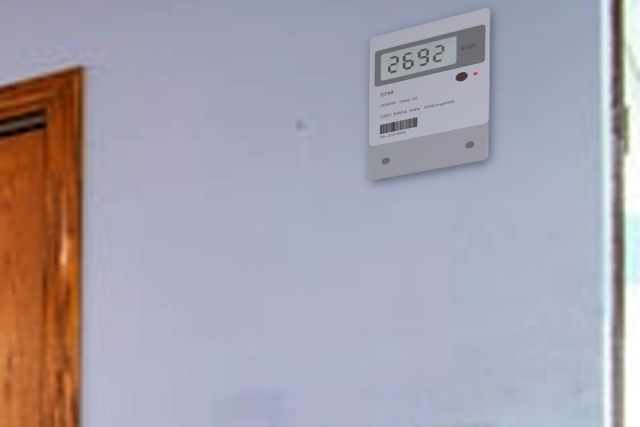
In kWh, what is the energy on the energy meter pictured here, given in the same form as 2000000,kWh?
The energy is 2692,kWh
